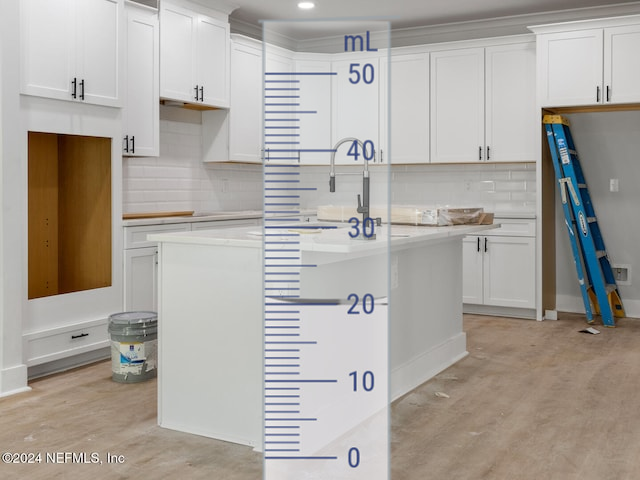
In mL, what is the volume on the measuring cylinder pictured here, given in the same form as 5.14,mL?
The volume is 20,mL
